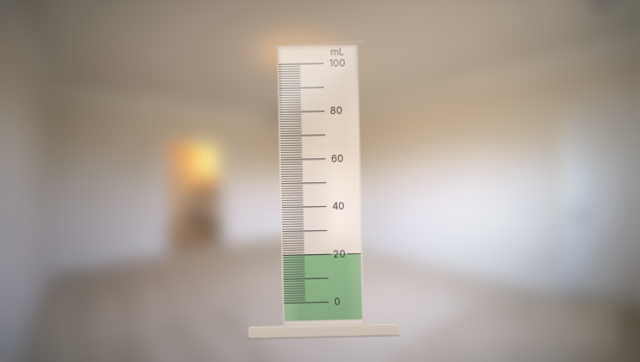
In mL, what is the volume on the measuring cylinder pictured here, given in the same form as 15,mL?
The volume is 20,mL
